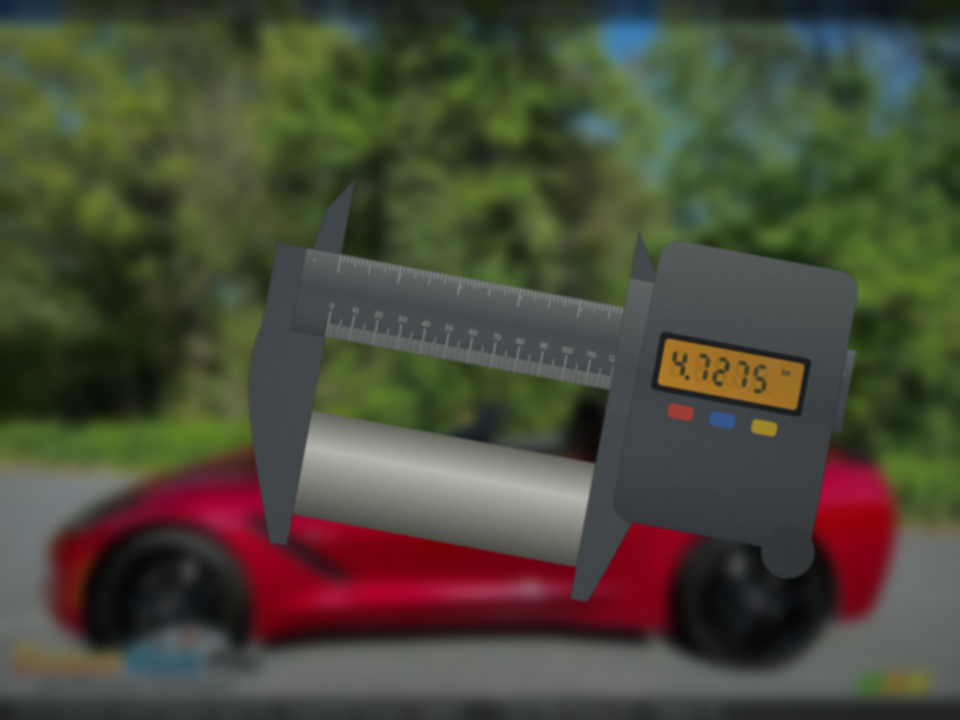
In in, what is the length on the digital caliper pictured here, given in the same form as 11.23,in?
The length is 4.7275,in
